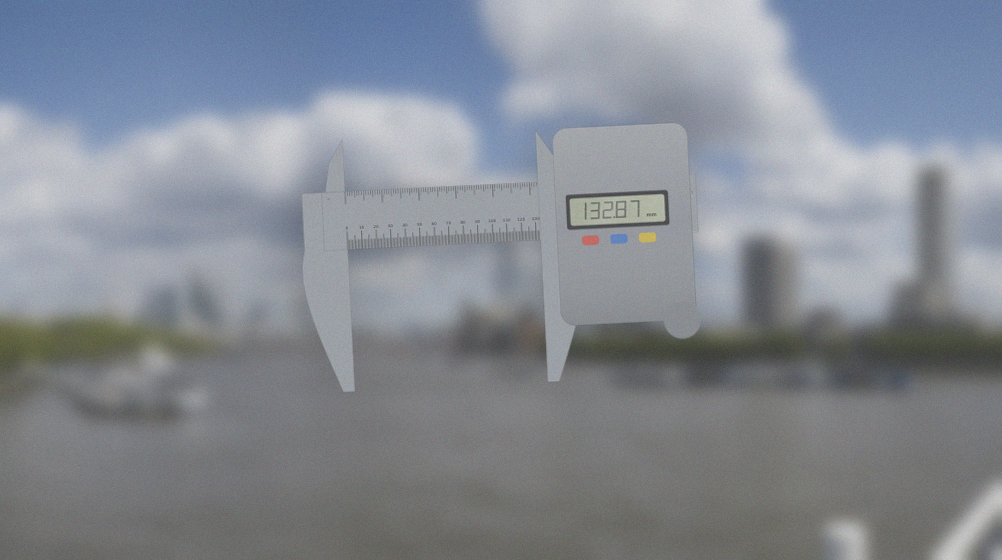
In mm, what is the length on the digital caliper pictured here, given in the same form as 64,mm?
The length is 132.87,mm
